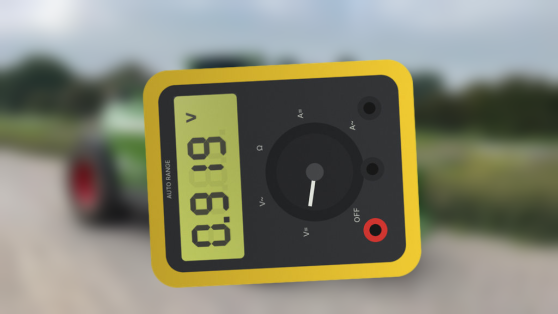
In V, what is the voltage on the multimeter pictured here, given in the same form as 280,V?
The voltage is 0.919,V
